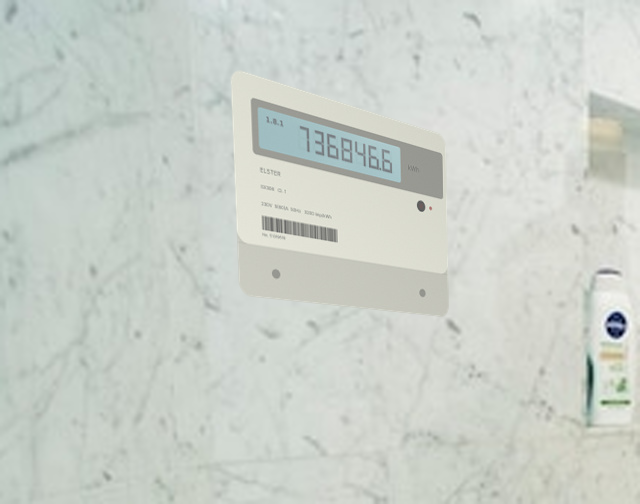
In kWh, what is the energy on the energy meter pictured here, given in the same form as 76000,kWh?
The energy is 736846.6,kWh
